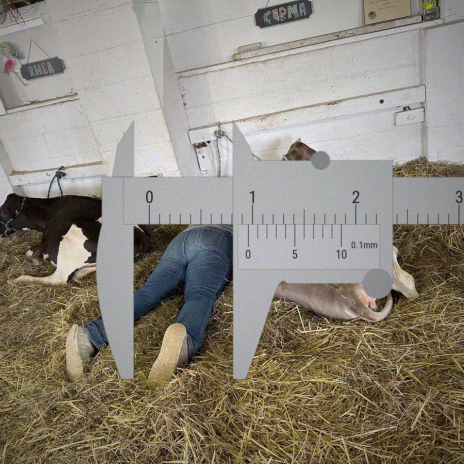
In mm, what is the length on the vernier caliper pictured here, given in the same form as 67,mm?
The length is 9.6,mm
